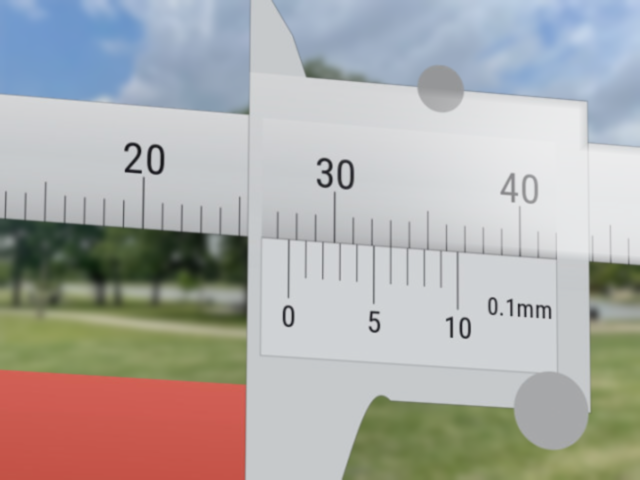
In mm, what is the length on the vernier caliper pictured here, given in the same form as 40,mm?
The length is 27.6,mm
